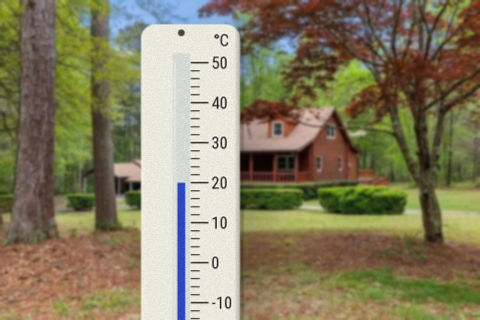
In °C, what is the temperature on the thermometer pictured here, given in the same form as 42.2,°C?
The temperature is 20,°C
